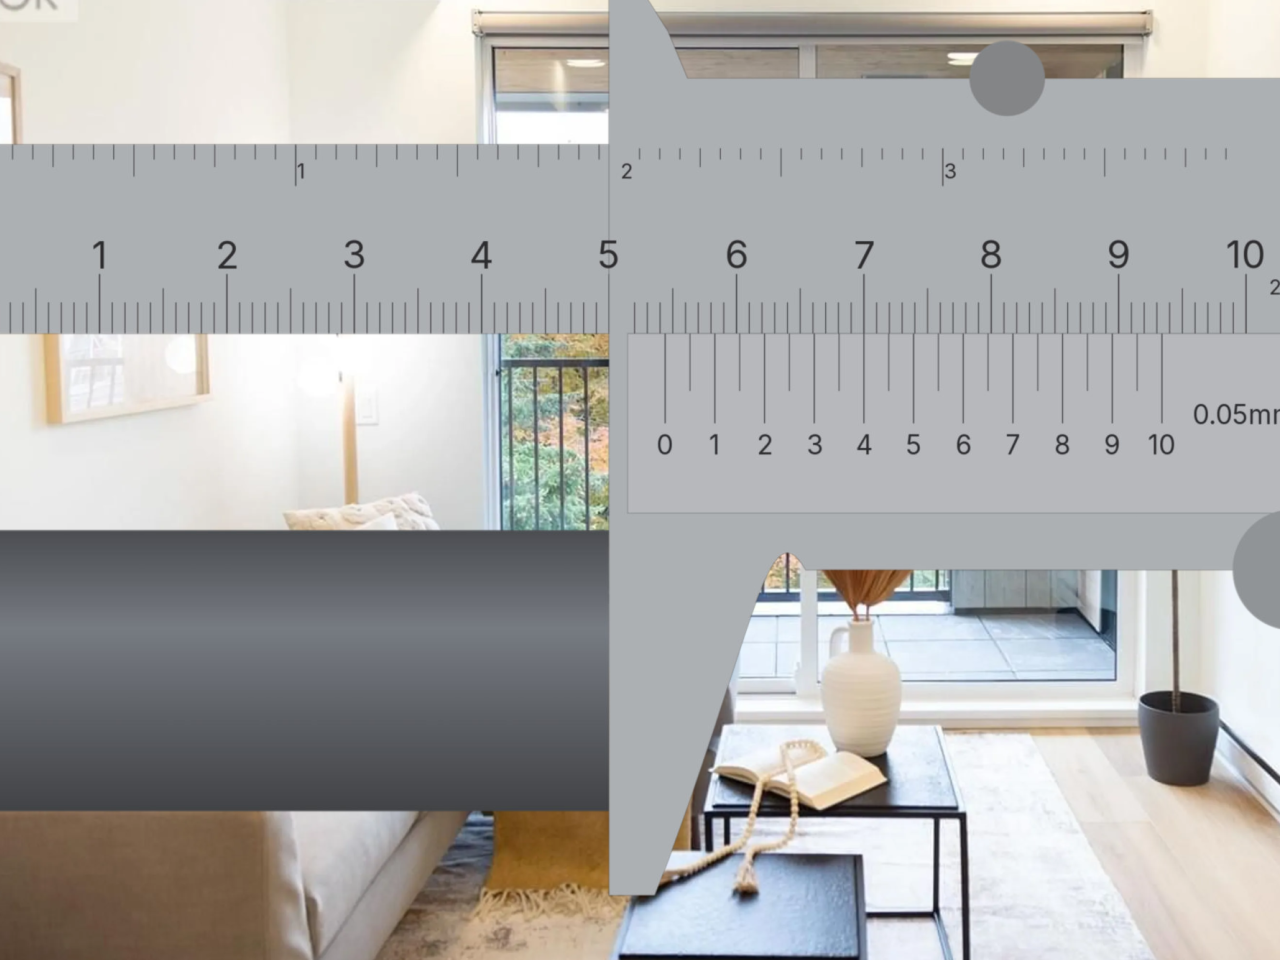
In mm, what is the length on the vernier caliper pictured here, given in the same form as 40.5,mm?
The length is 54.4,mm
